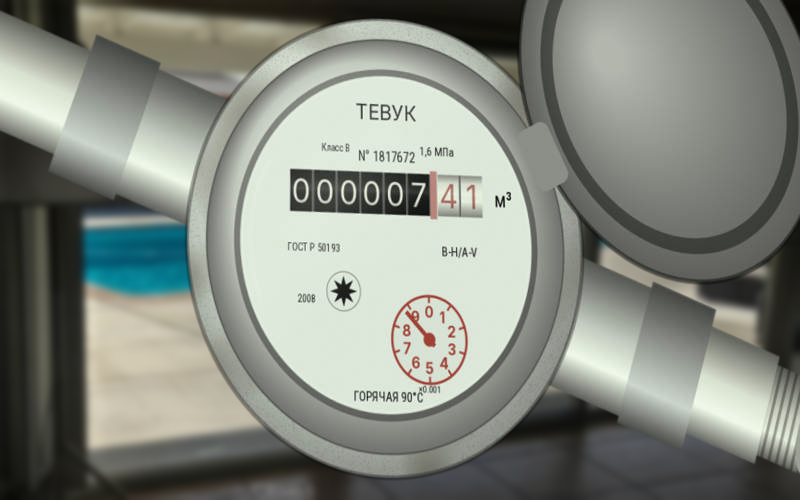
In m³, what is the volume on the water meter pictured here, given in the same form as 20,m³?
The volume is 7.418,m³
